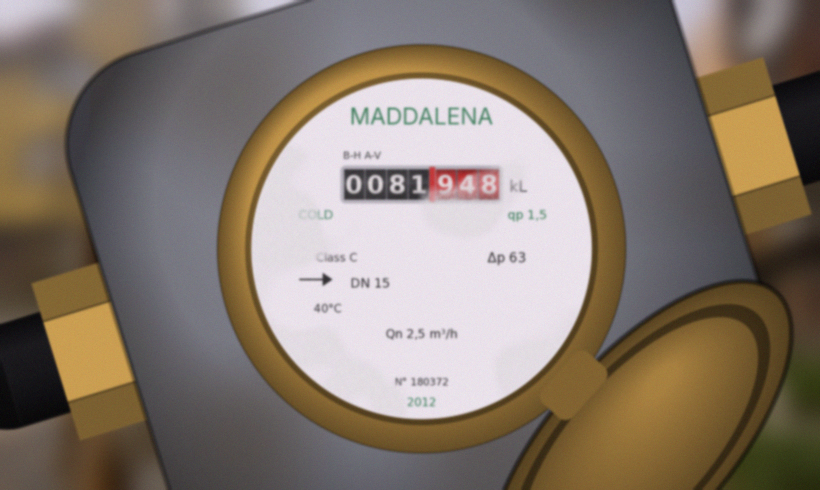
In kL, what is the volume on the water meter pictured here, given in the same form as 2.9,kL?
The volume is 81.948,kL
